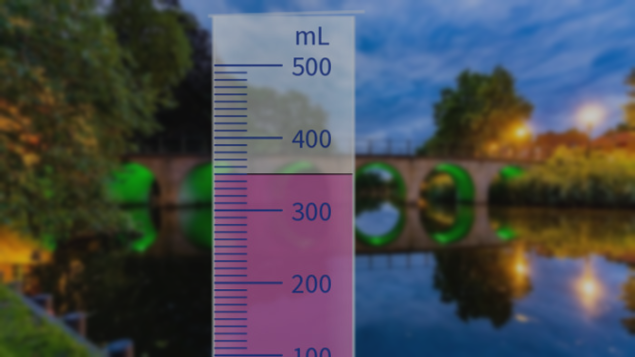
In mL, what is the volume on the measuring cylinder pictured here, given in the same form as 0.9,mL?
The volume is 350,mL
